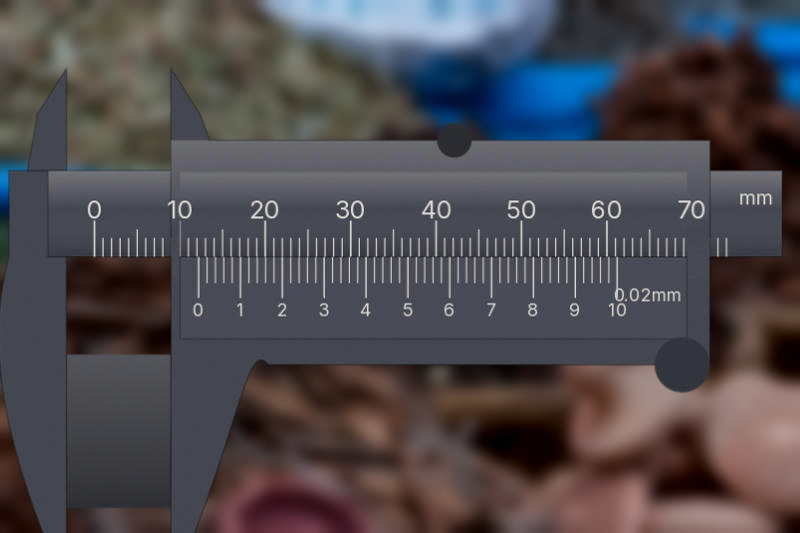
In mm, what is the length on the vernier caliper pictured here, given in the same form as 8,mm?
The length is 12.2,mm
